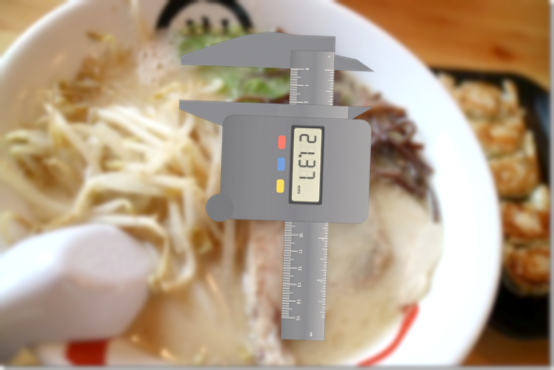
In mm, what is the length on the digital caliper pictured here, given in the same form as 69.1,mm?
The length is 21.37,mm
